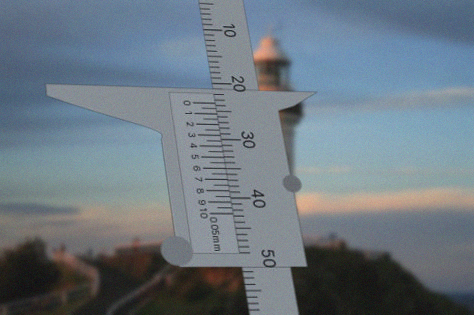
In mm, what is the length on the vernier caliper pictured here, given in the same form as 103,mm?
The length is 23.6,mm
